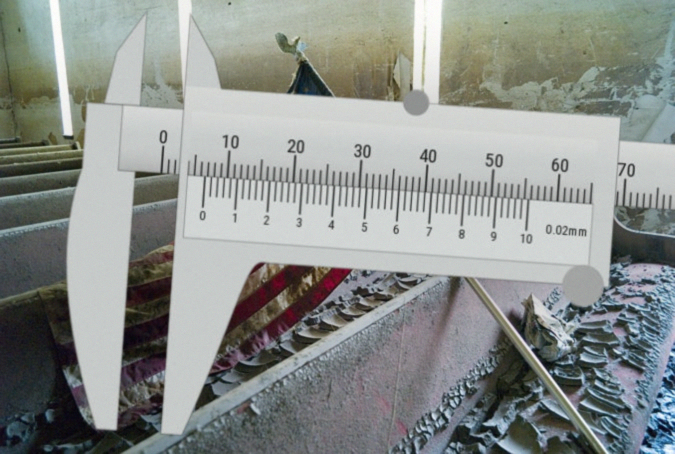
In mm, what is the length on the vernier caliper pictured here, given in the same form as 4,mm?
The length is 6.6,mm
